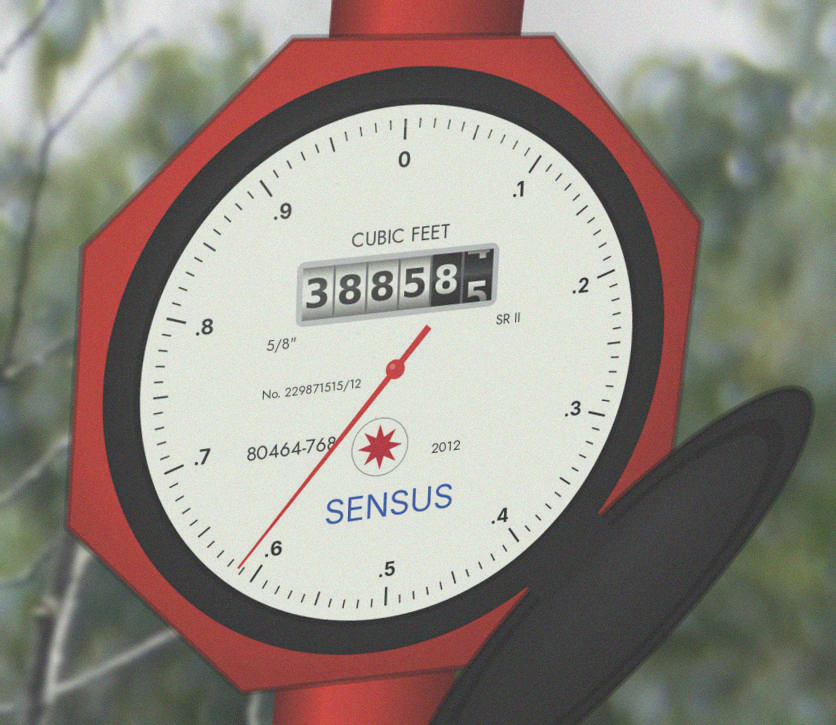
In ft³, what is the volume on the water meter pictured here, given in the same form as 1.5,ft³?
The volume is 388584.61,ft³
